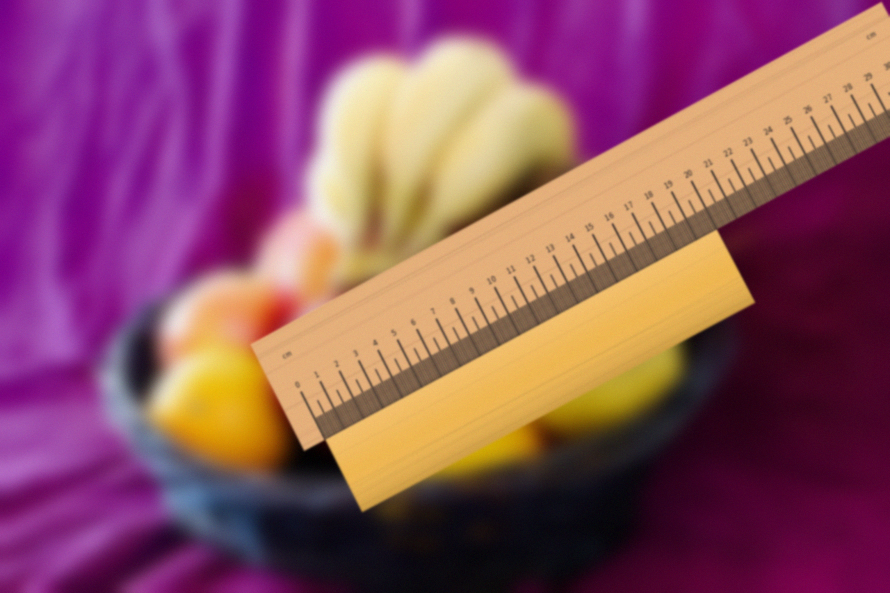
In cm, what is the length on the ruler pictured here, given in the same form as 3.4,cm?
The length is 20,cm
